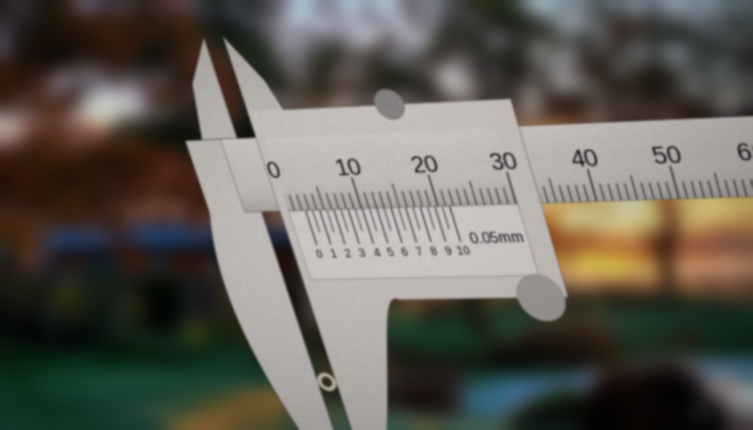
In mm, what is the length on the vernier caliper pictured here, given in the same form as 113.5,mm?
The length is 2.5,mm
